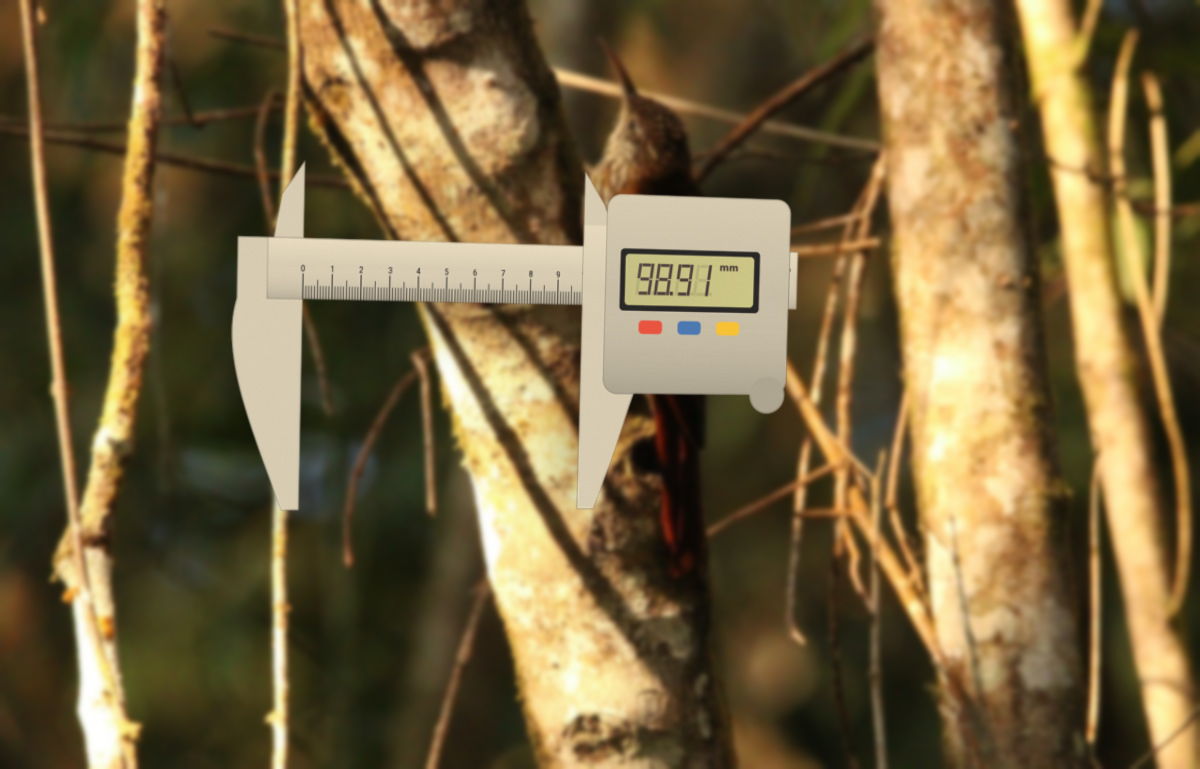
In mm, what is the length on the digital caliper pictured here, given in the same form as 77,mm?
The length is 98.91,mm
